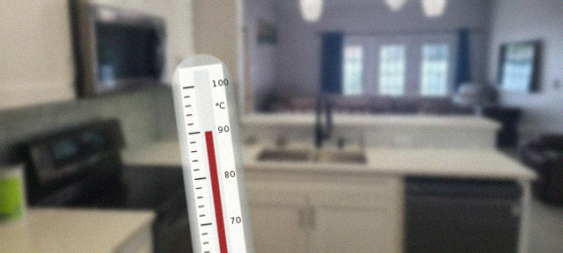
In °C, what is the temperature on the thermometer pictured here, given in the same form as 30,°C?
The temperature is 90,°C
